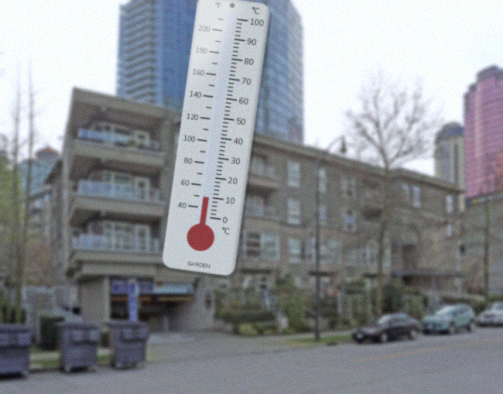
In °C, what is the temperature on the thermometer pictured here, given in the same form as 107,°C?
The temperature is 10,°C
